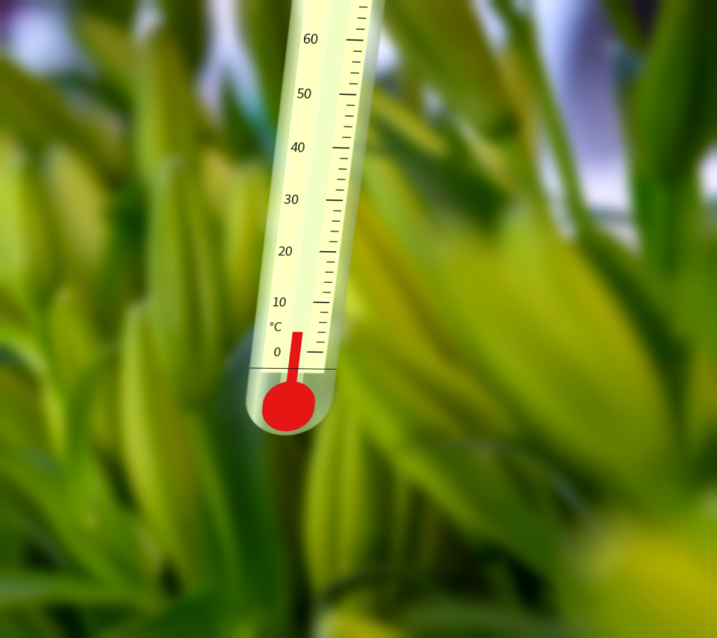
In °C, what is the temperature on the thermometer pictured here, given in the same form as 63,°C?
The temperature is 4,°C
